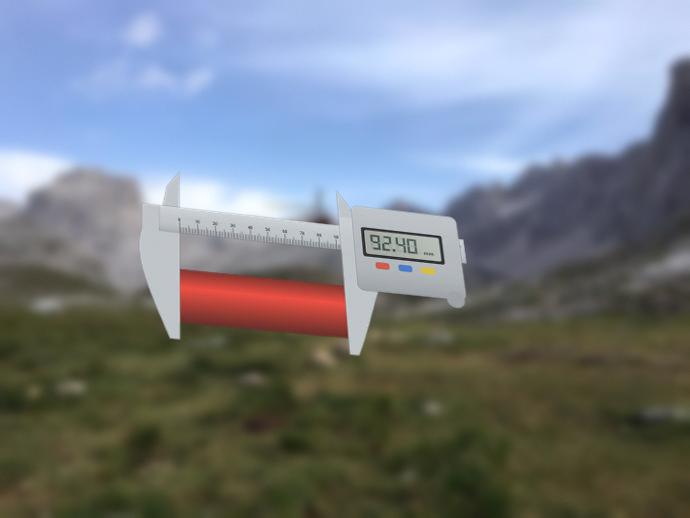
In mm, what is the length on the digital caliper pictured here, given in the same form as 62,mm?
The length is 92.40,mm
